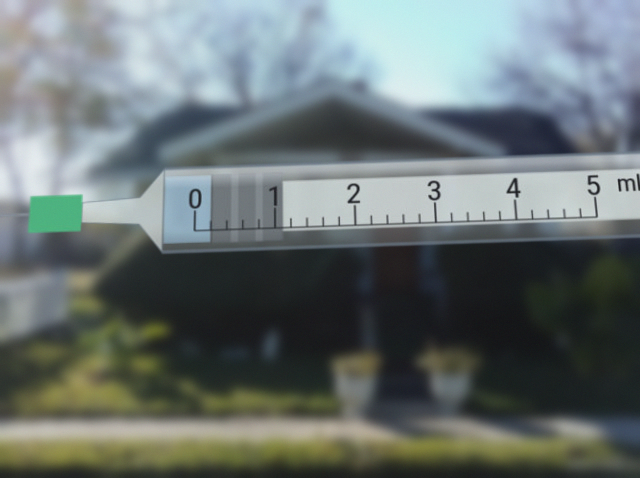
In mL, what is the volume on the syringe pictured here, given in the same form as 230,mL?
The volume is 0.2,mL
